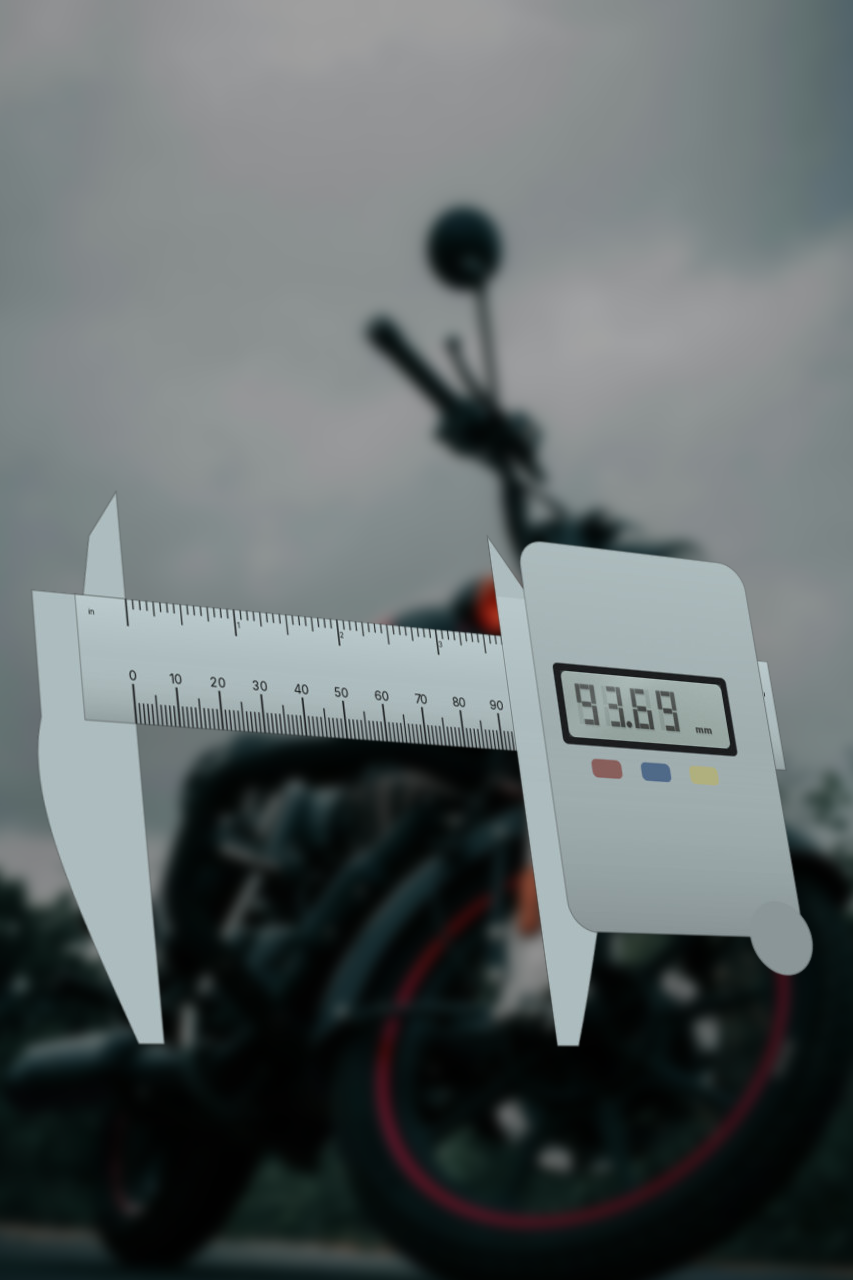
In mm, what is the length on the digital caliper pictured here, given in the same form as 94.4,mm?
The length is 93.69,mm
